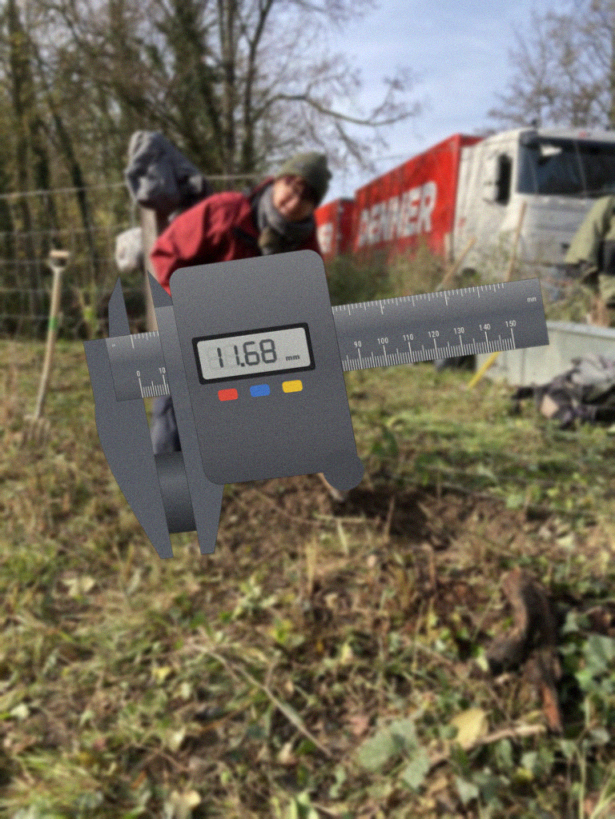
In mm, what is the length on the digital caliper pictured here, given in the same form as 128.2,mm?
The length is 11.68,mm
